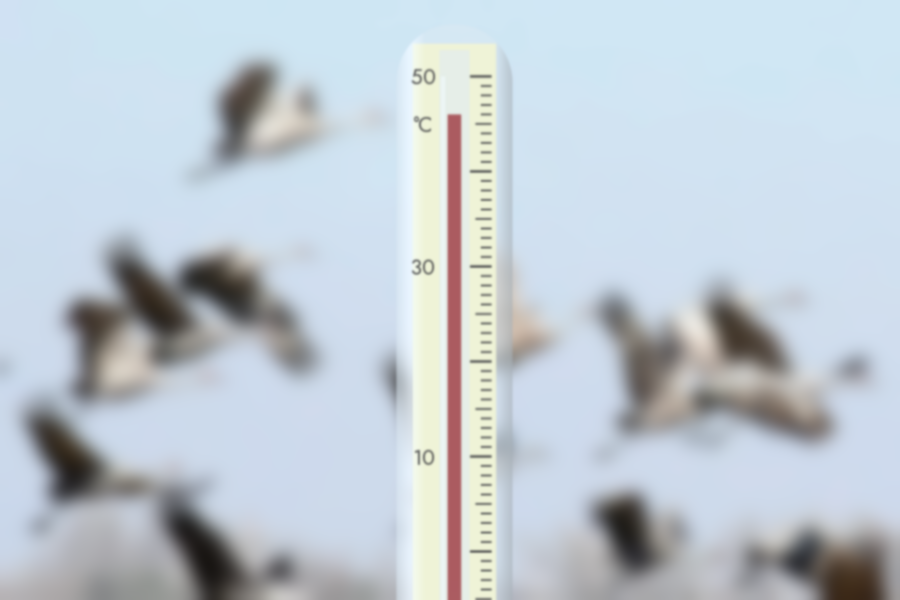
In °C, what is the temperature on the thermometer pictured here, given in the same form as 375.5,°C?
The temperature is 46,°C
